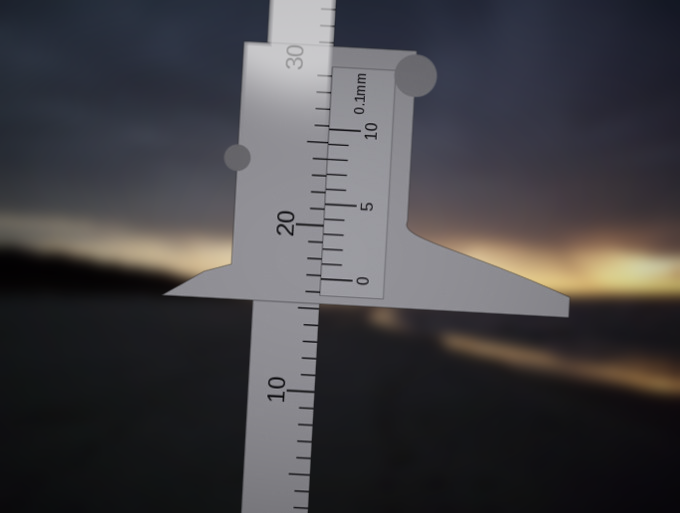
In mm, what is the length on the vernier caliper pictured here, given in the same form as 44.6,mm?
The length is 16.8,mm
